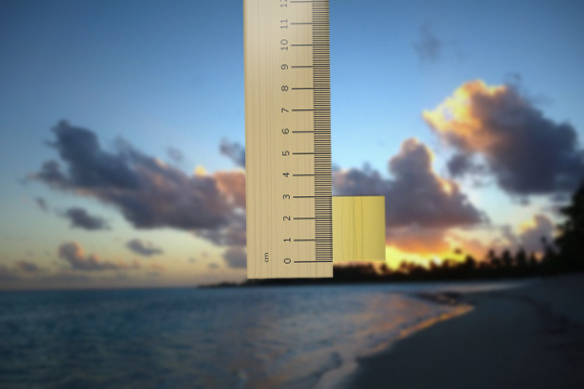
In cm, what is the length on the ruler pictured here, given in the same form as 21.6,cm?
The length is 3,cm
